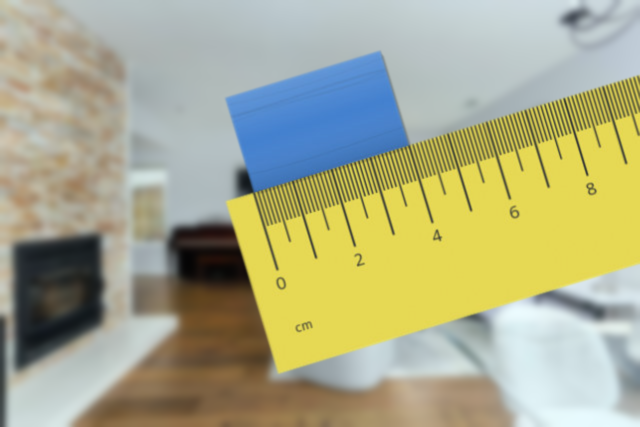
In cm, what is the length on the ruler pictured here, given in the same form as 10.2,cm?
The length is 4,cm
